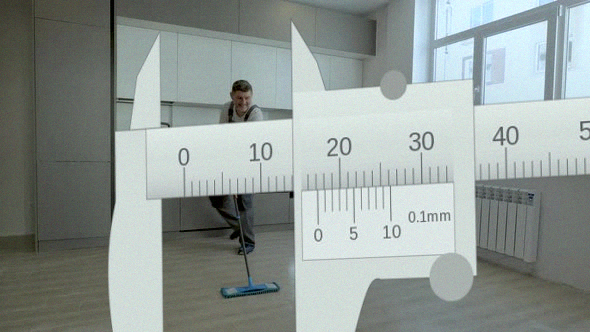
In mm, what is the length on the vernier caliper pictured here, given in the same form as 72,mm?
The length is 17.2,mm
